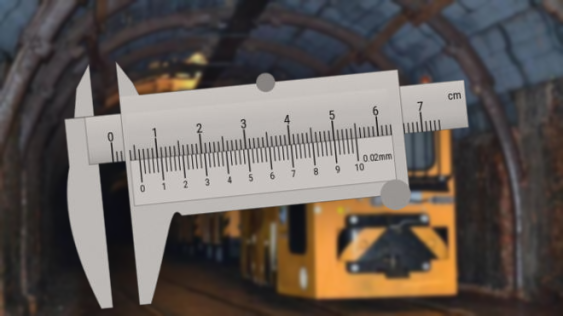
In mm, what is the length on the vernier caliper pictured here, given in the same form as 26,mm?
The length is 6.0,mm
